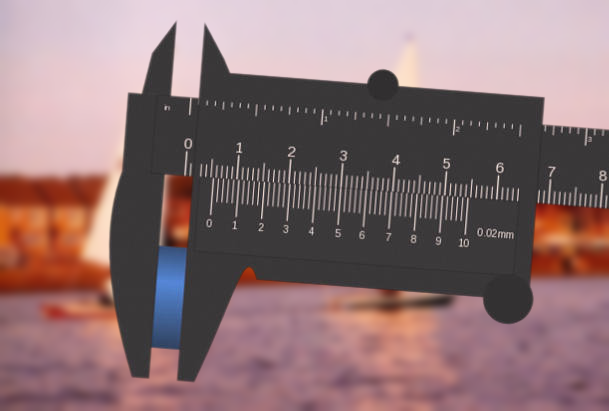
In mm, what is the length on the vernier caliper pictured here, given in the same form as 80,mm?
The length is 5.5,mm
